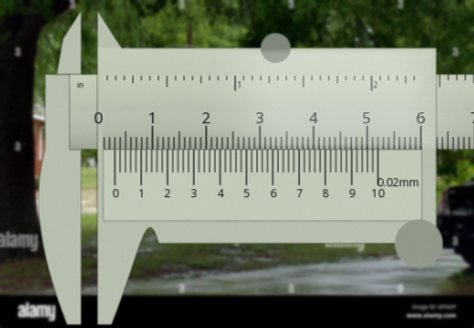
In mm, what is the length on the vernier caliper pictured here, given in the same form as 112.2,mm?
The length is 3.0,mm
